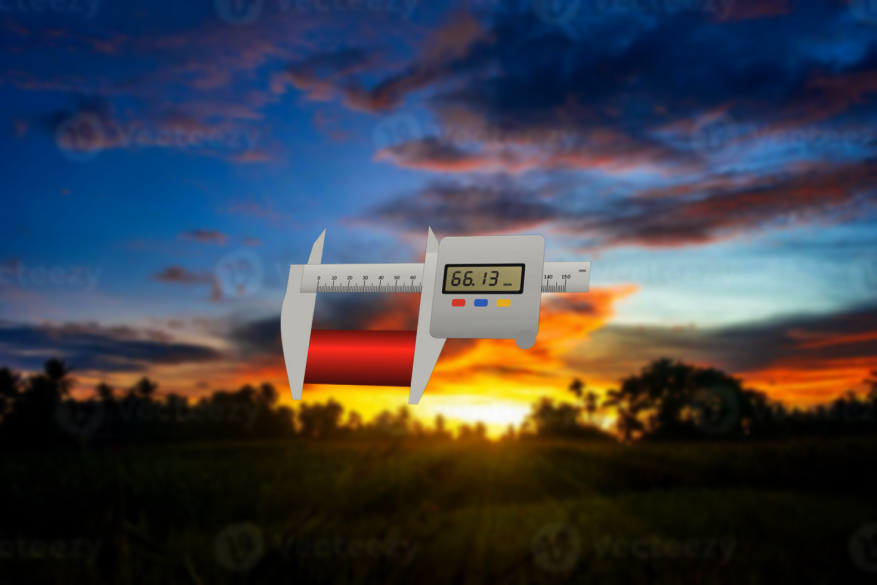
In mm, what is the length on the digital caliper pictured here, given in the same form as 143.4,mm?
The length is 66.13,mm
